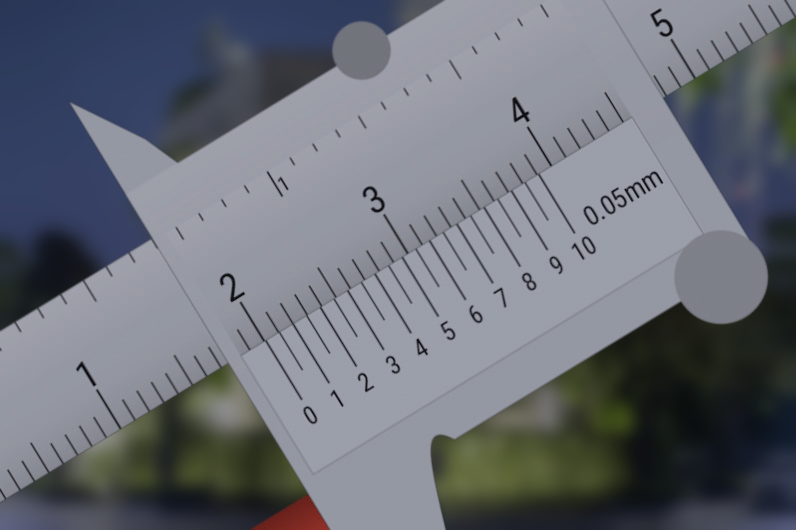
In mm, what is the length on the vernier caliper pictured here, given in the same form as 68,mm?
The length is 20.1,mm
